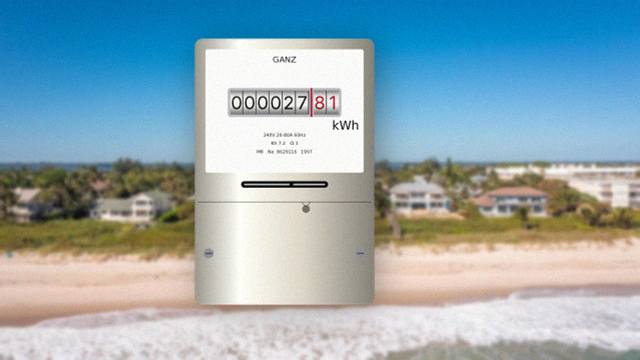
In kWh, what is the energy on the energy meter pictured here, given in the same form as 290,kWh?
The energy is 27.81,kWh
